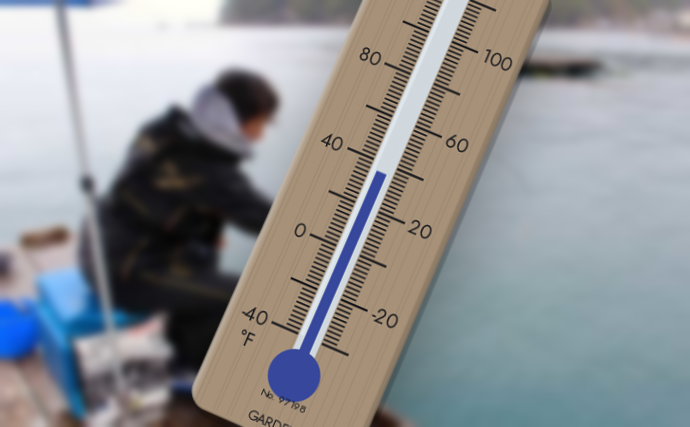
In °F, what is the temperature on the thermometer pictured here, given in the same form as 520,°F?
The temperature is 36,°F
